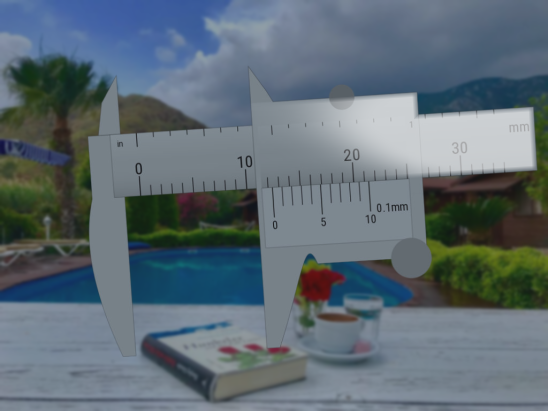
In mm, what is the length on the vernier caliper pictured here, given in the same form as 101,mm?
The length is 12.4,mm
